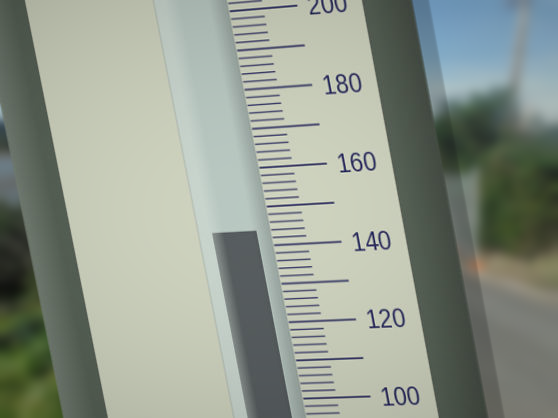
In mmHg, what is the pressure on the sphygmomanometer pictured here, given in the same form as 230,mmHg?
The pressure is 144,mmHg
